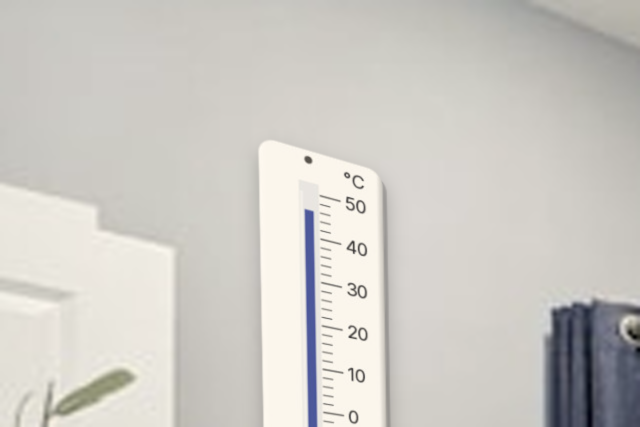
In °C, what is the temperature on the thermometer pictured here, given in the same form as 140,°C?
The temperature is 46,°C
